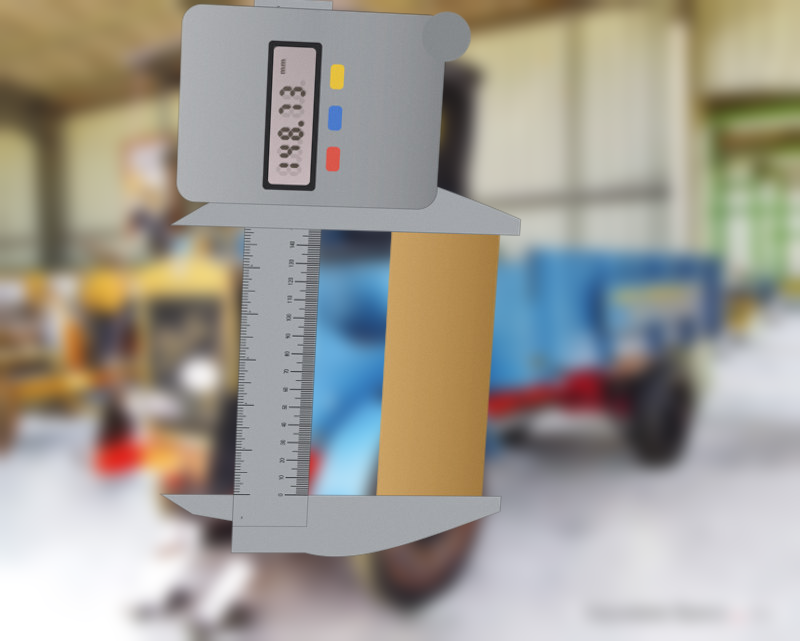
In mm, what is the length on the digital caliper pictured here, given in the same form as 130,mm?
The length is 148.73,mm
